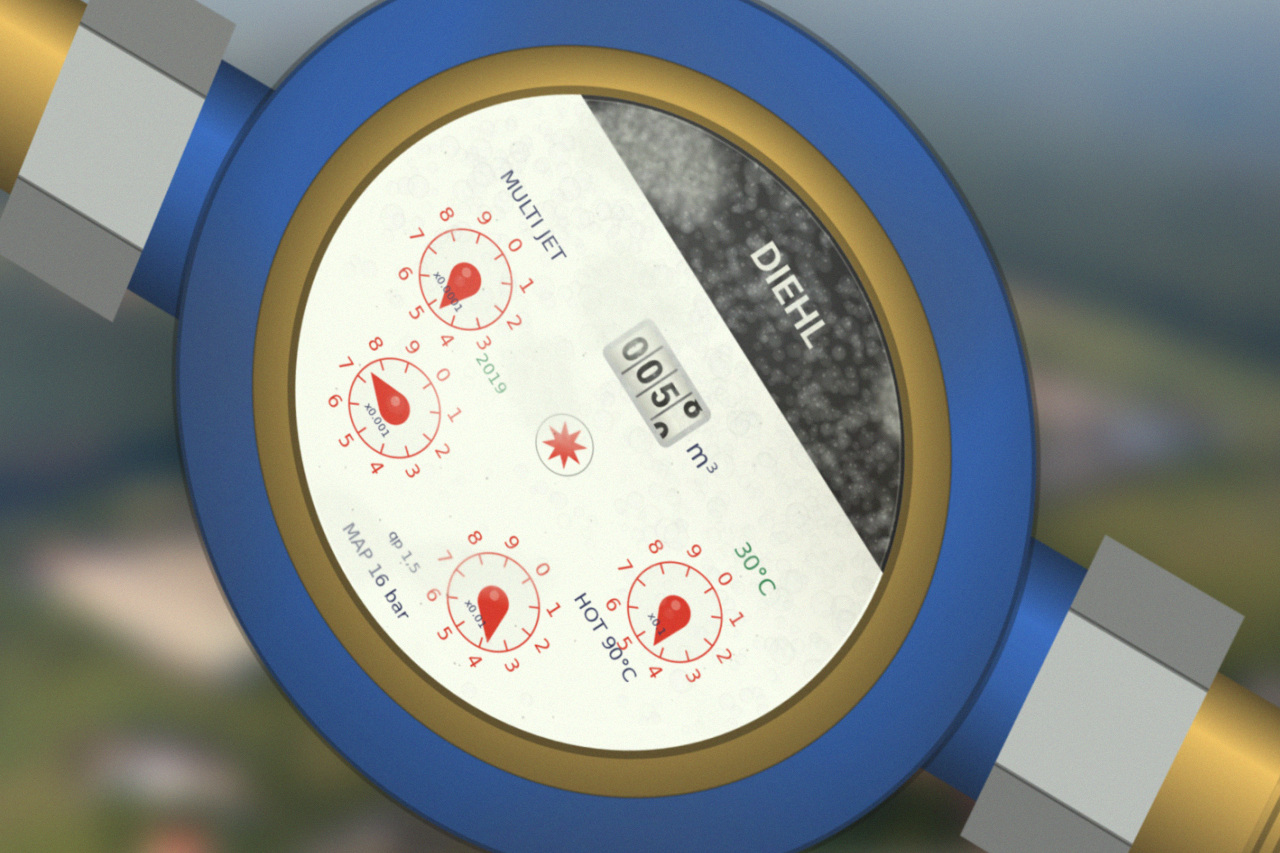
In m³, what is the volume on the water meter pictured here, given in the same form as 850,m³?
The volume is 58.4374,m³
